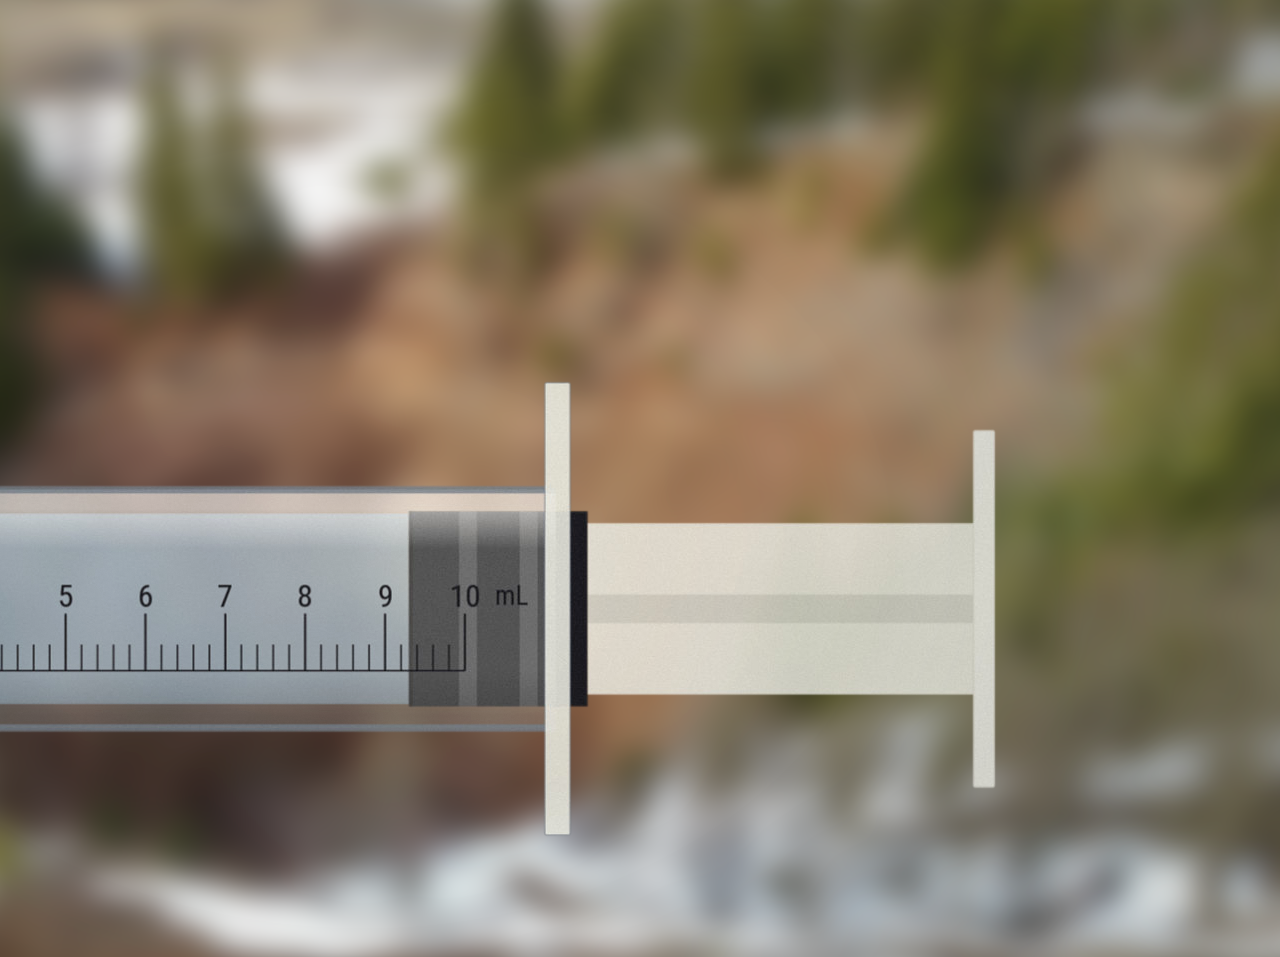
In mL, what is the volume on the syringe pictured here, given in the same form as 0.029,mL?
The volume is 9.3,mL
